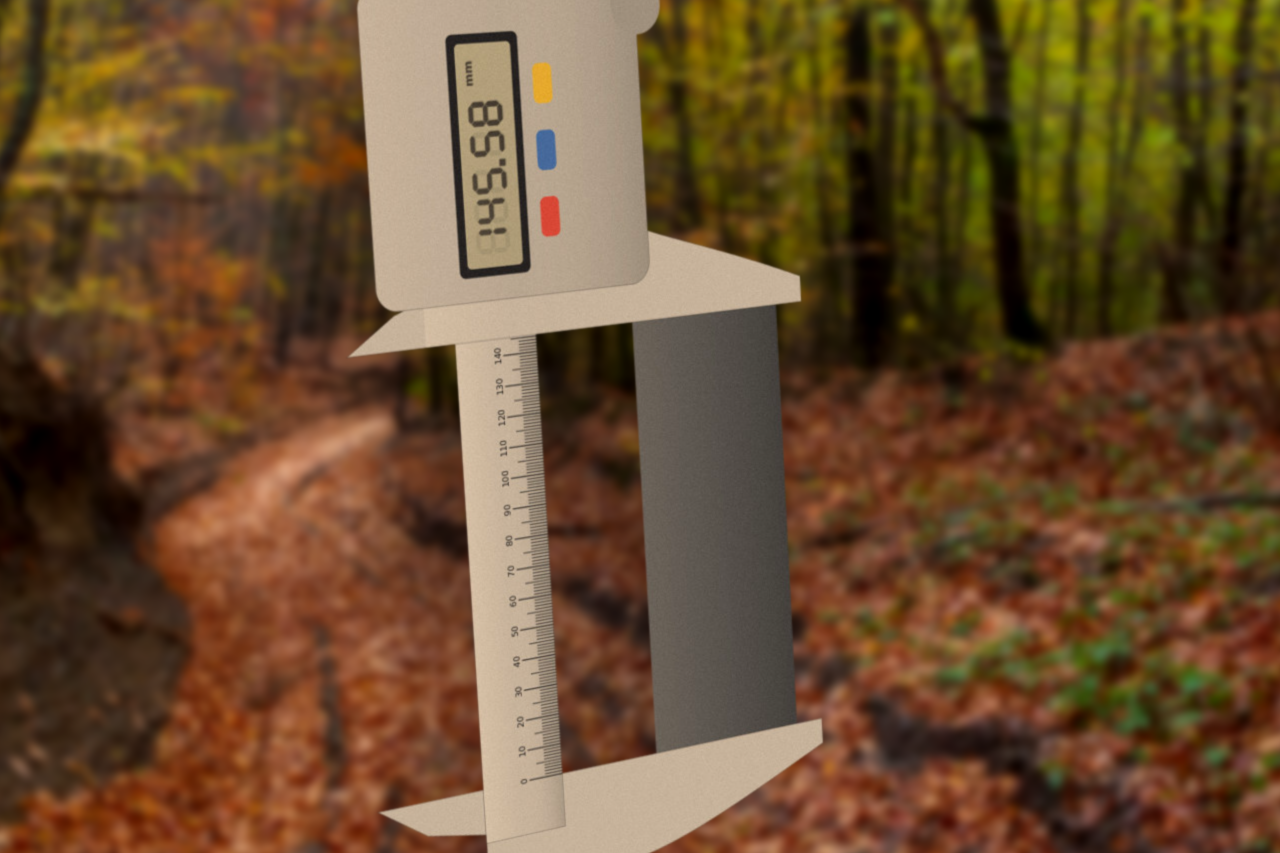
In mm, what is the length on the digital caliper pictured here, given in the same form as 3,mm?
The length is 145.58,mm
